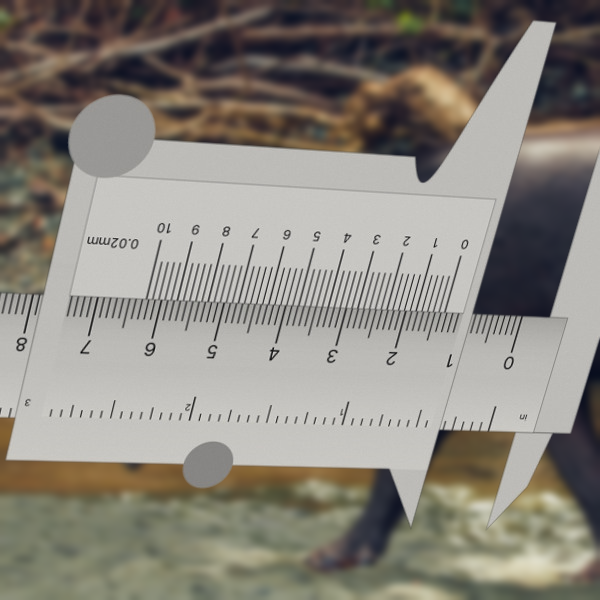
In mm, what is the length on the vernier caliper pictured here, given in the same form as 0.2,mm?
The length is 13.4,mm
